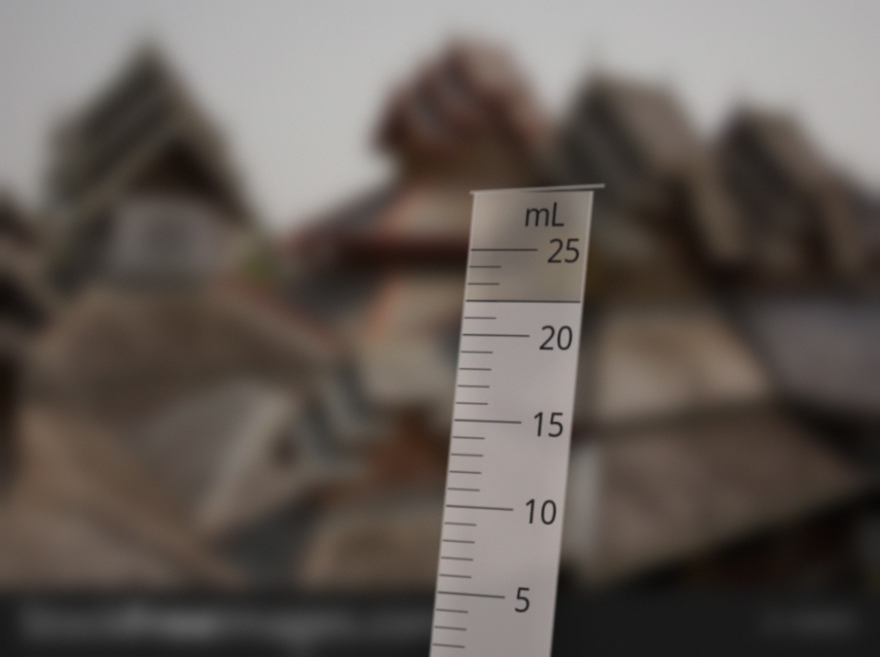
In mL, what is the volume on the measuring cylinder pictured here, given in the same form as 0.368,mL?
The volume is 22,mL
